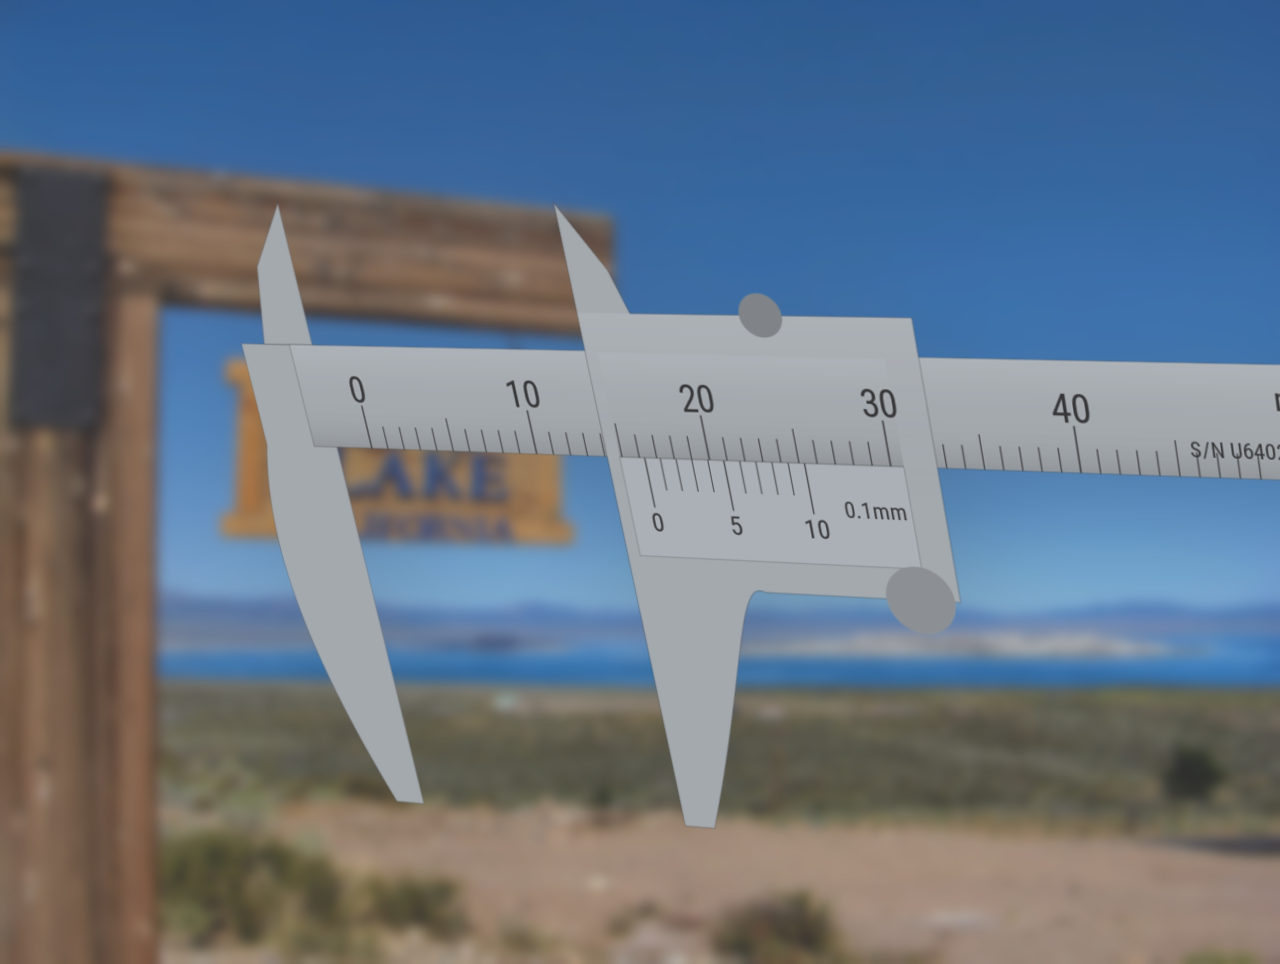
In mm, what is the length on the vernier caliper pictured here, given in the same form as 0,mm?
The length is 16.3,mm
